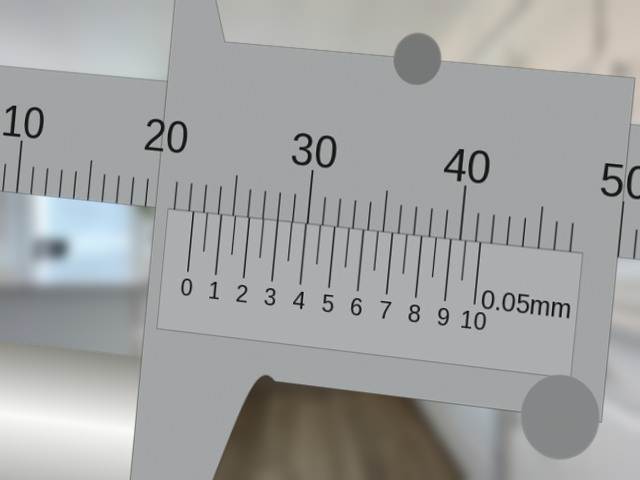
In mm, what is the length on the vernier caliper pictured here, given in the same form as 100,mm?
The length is 22.3,mm
